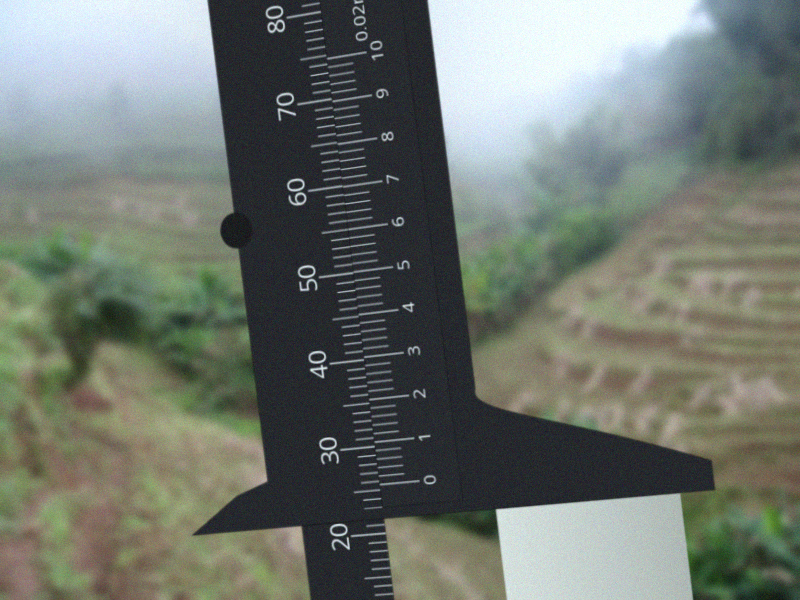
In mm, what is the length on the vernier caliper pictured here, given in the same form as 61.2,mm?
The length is 25.6,mm
